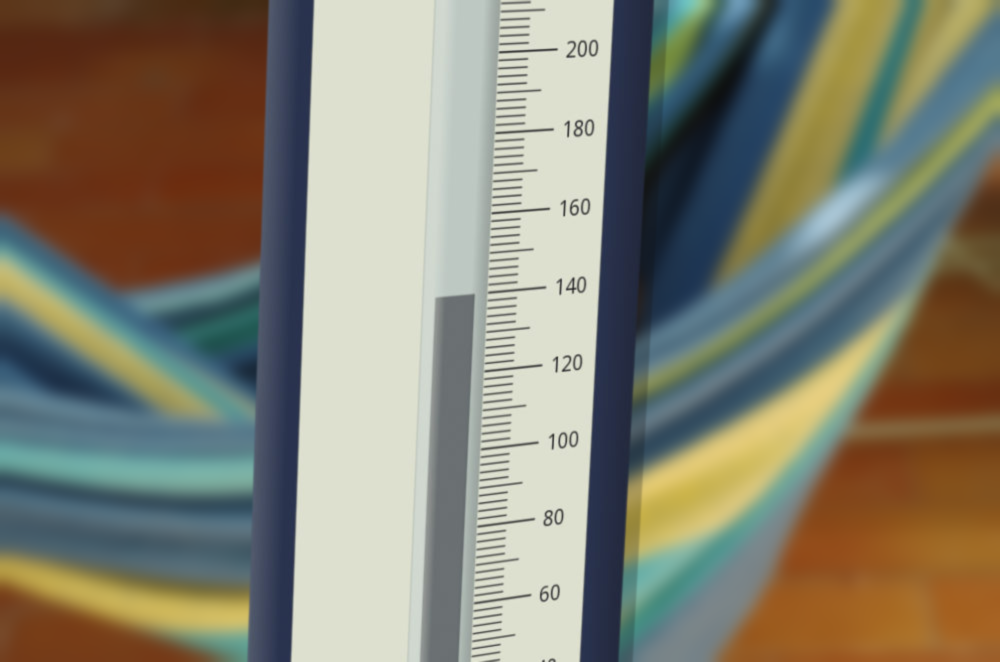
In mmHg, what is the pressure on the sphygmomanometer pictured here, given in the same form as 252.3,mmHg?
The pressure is 140,mmHg
